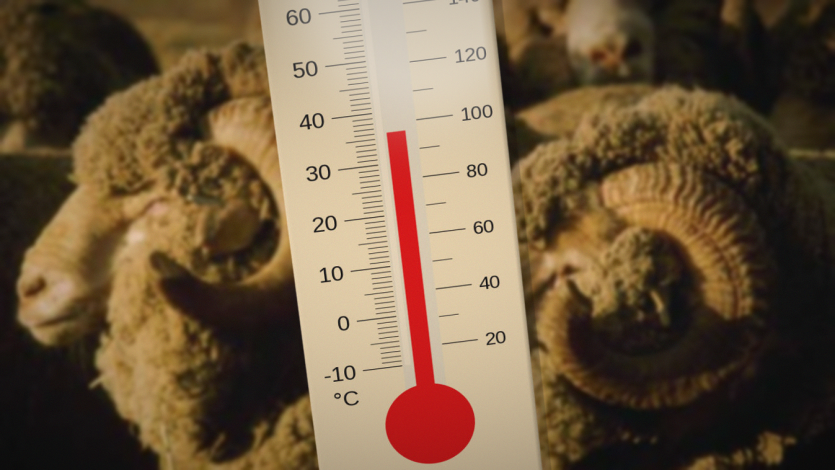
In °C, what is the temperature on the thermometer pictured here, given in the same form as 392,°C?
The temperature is 36,°C
